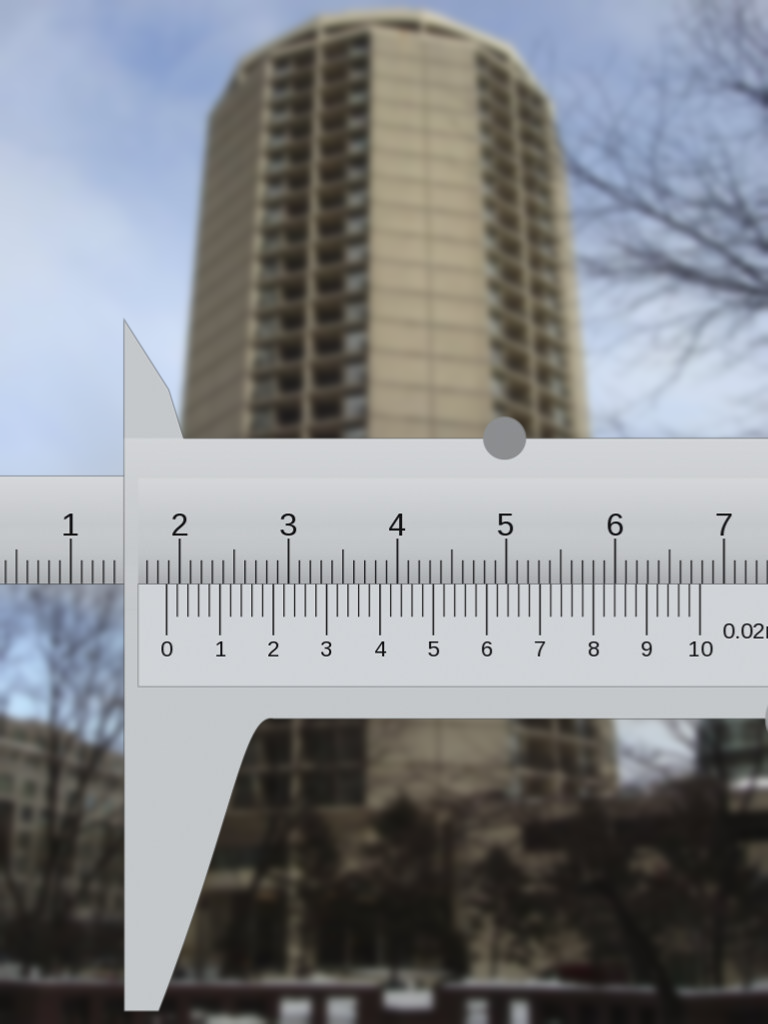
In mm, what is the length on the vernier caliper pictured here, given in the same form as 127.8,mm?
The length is 18.8,mm
